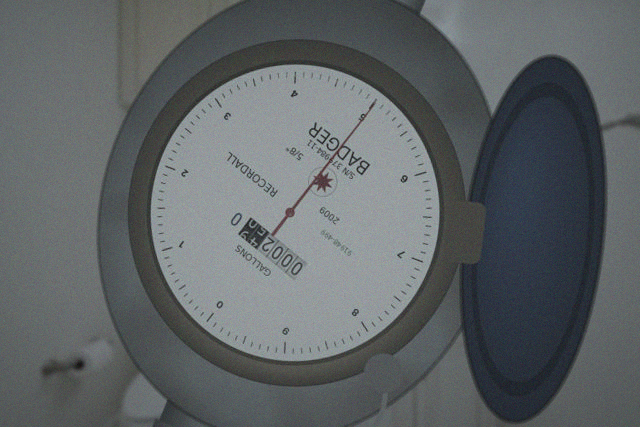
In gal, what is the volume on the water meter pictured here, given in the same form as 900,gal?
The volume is 2495.0,gal
